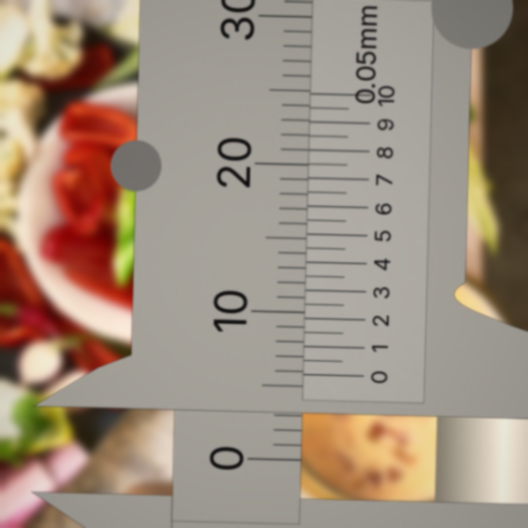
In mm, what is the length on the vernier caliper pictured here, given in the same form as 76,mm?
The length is 5.8,mm
